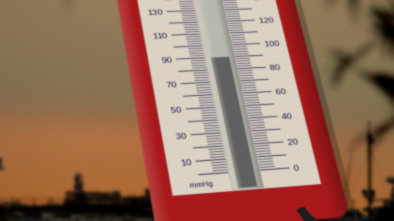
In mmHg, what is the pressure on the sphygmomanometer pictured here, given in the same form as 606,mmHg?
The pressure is 90,mmHg
